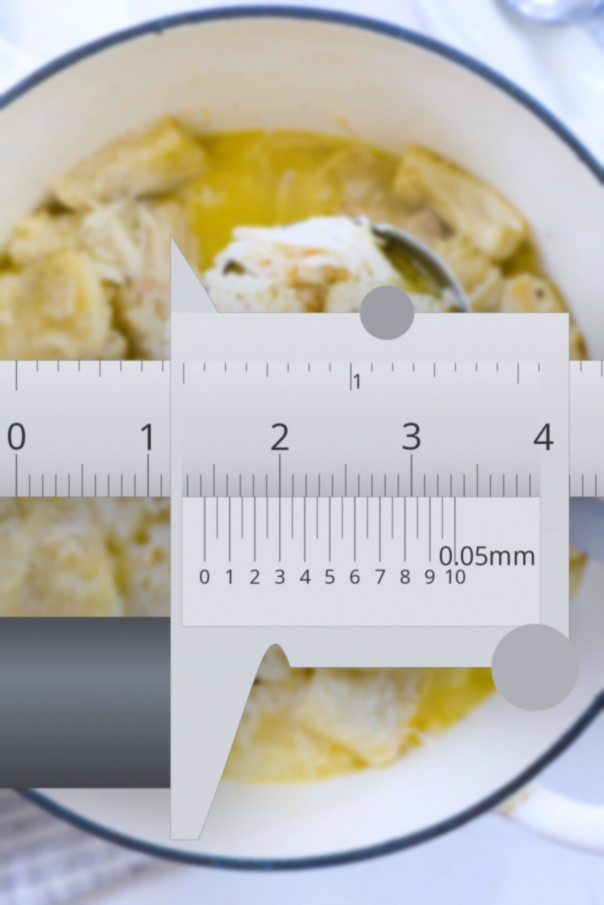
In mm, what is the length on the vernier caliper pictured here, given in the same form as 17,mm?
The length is 14.3,mm
